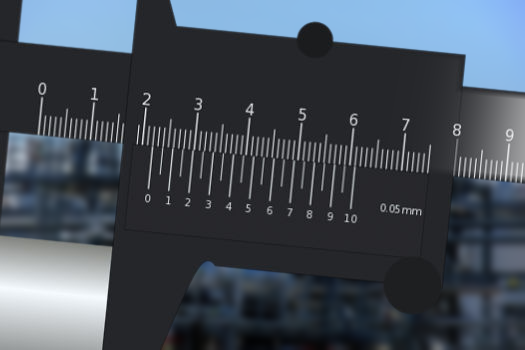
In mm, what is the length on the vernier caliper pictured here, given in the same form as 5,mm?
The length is 22.0,mm
